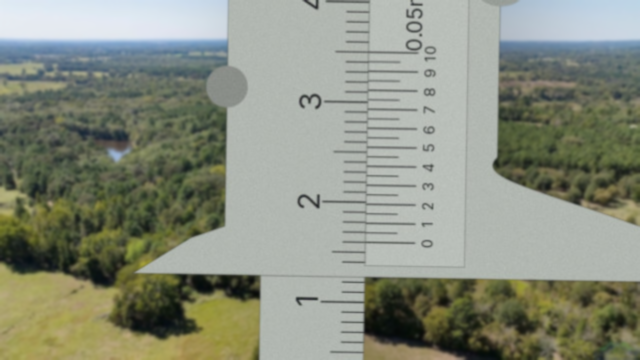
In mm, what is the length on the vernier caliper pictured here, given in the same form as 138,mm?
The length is 16.0,mm
